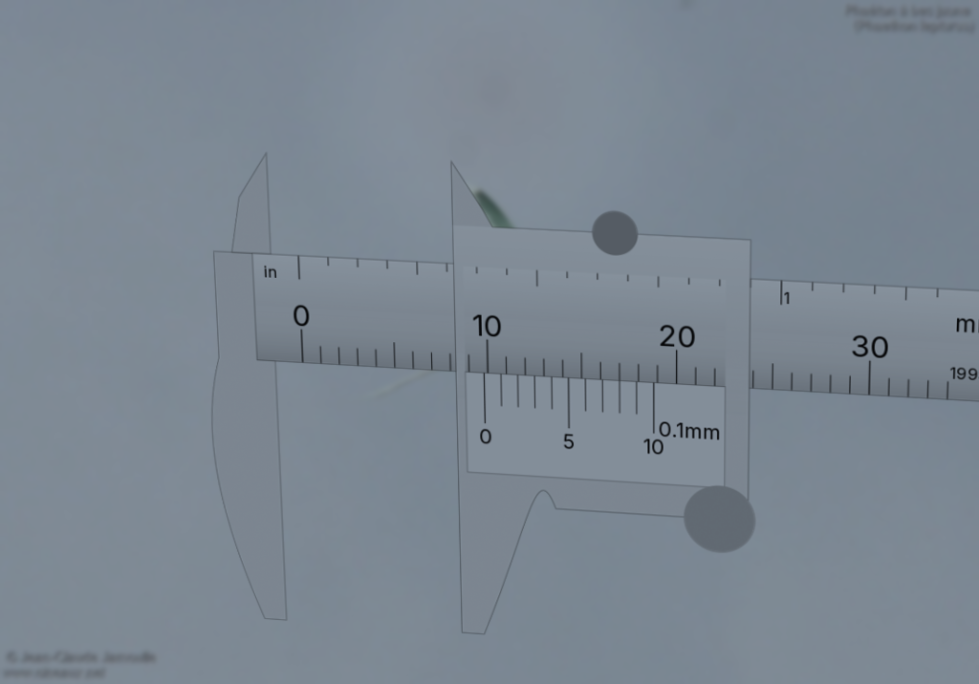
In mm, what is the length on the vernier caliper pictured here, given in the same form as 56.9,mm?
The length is 9.8,mm
